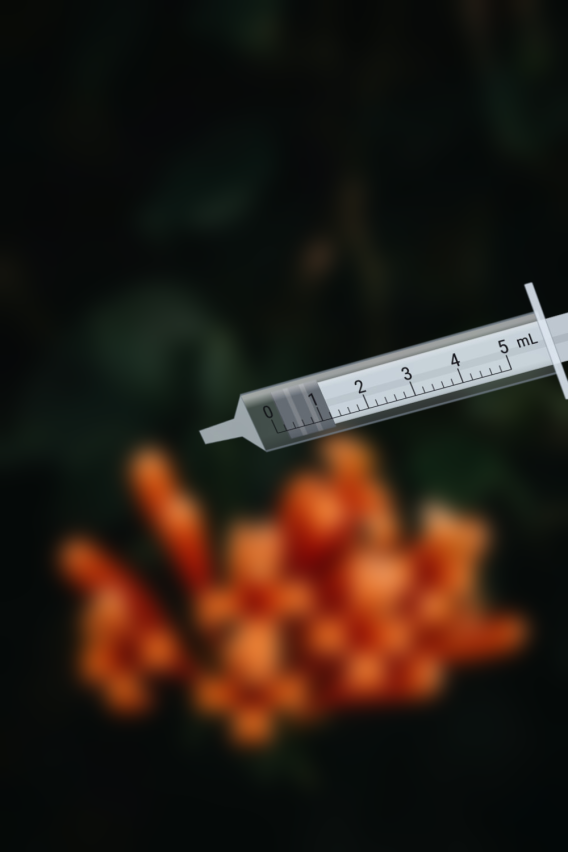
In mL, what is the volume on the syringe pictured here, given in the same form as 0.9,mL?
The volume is 0.2,mL
